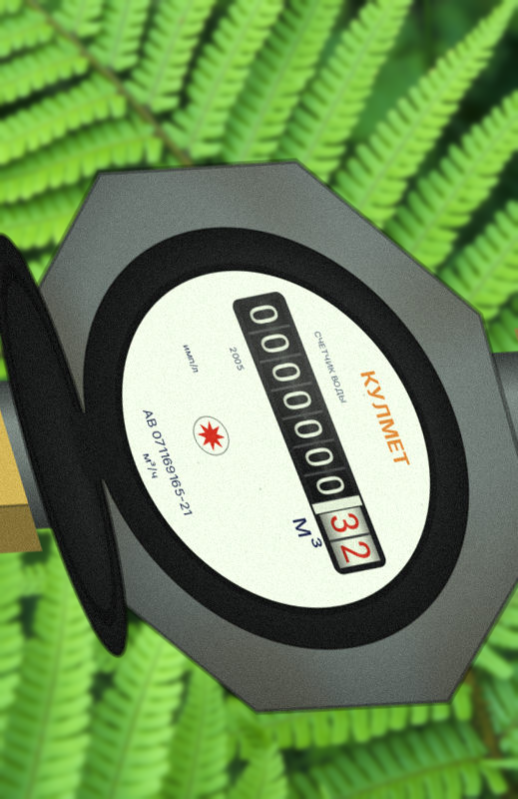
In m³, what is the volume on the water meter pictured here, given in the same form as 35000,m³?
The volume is 0.32,m³
